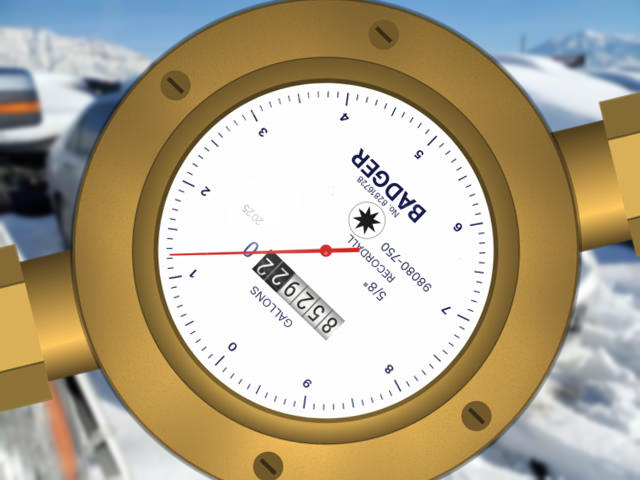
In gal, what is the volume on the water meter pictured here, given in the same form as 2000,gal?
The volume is 8529221.2,gal
